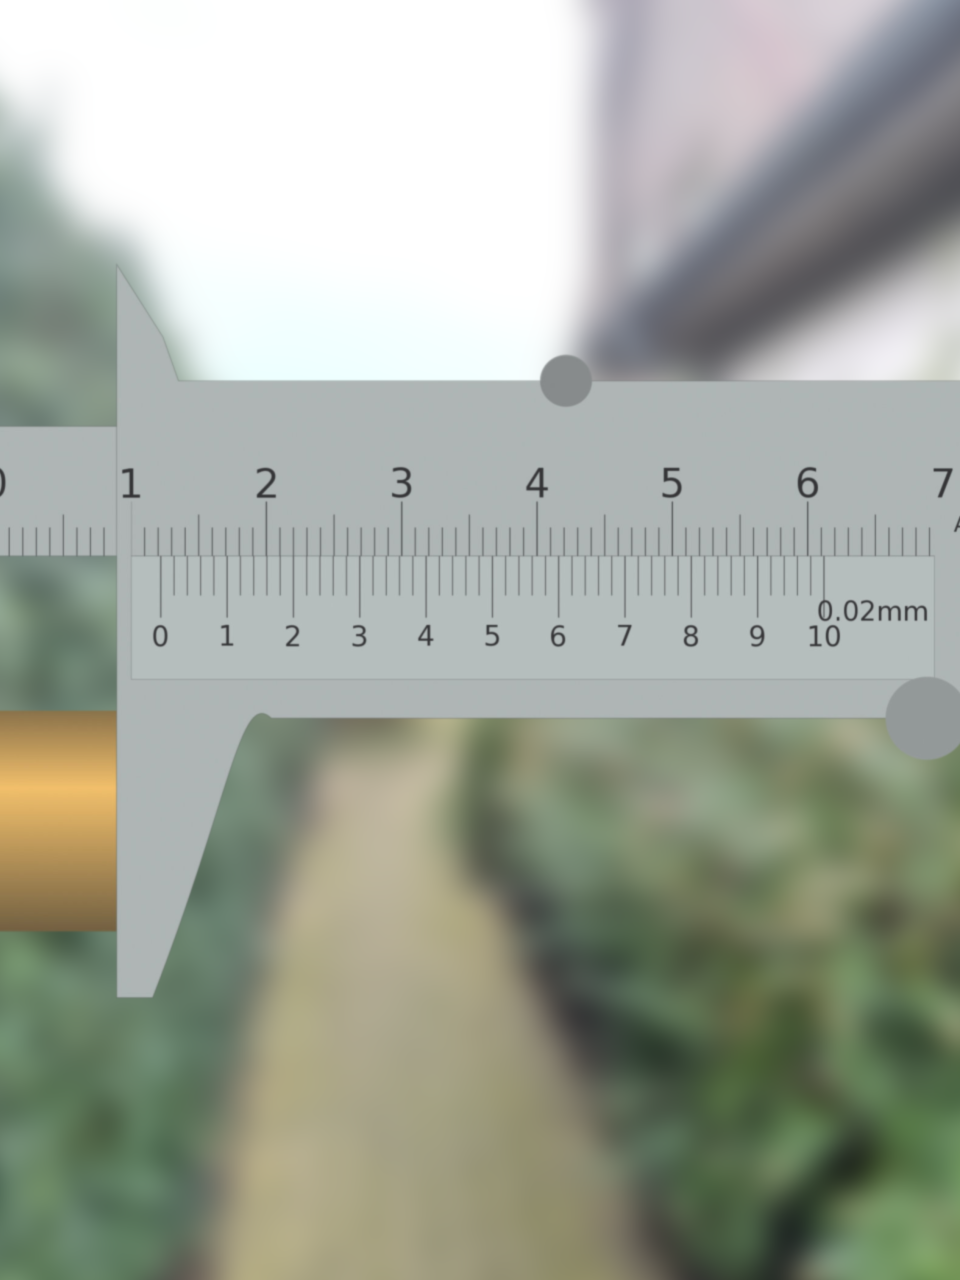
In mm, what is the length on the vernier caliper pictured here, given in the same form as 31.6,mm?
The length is 12.2,mm
